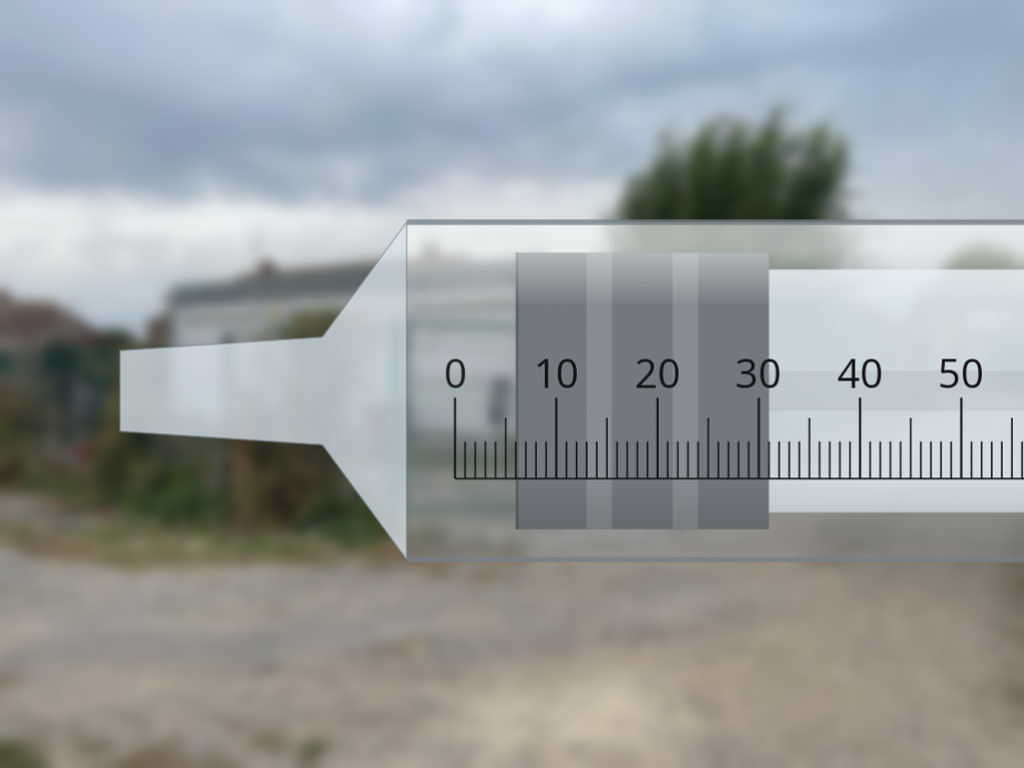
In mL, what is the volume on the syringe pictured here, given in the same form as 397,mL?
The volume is 6,mL
